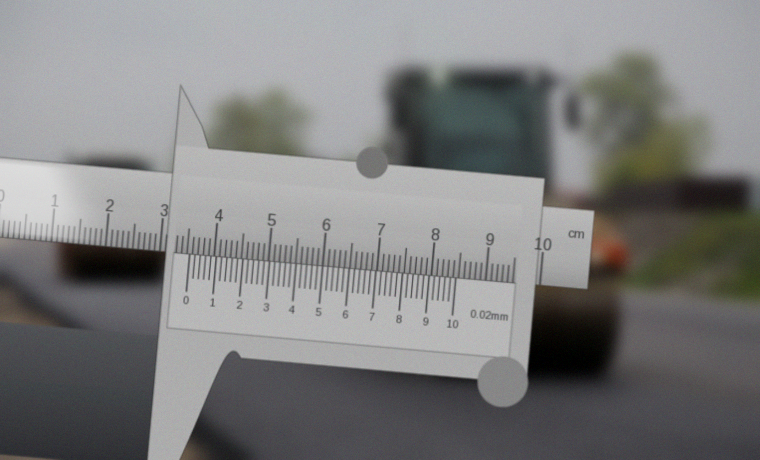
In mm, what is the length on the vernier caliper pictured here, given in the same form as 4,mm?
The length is 35.5,mm
